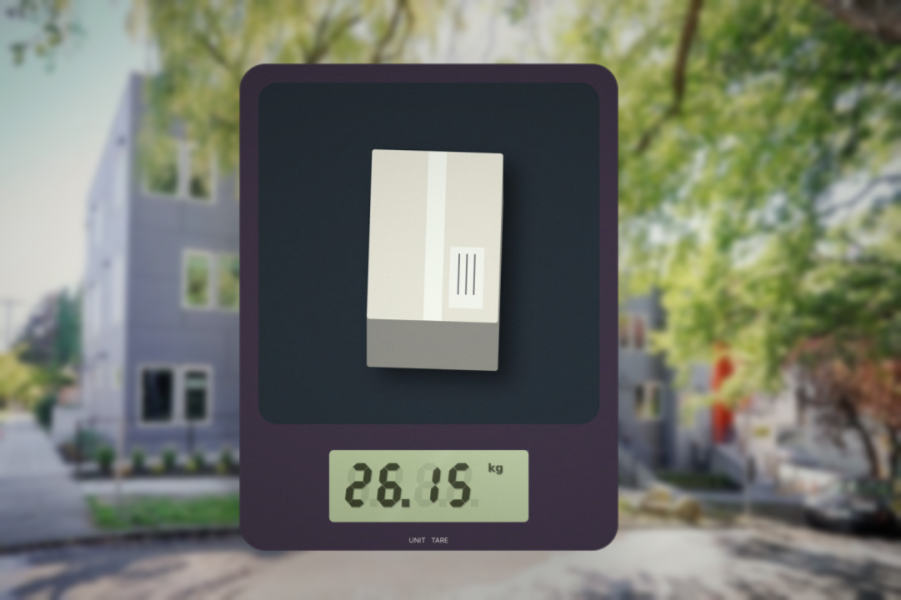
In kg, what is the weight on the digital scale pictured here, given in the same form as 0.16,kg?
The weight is 26.15,kg
